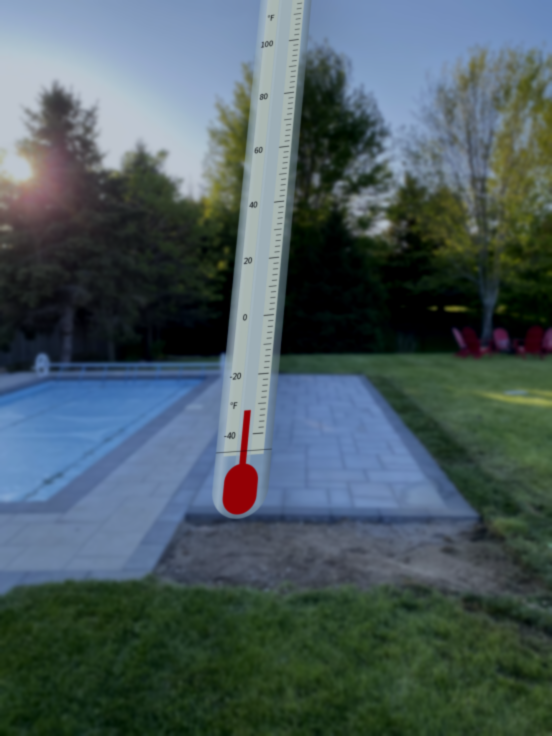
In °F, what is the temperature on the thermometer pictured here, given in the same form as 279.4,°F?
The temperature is -32,°F
